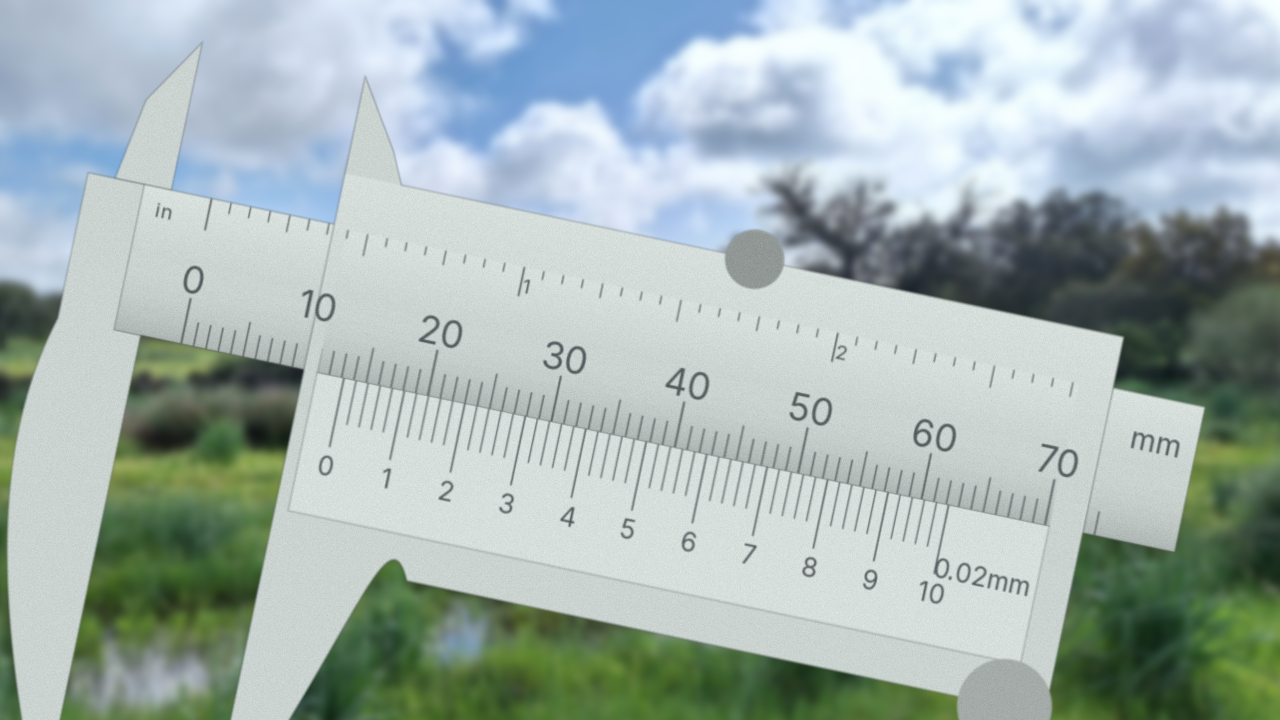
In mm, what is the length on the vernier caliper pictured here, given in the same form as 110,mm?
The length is 13.2,mm
